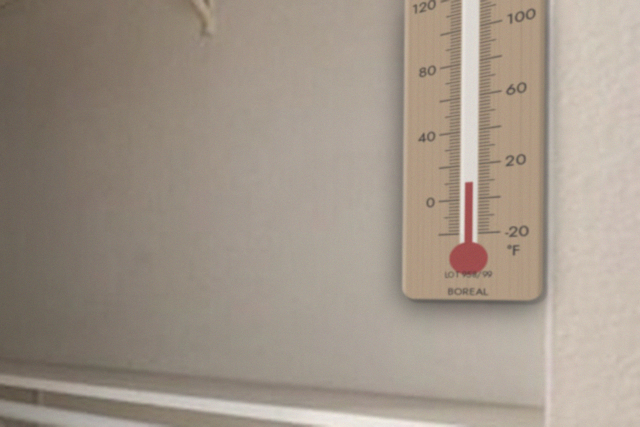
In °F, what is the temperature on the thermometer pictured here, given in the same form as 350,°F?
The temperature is 10,°F
